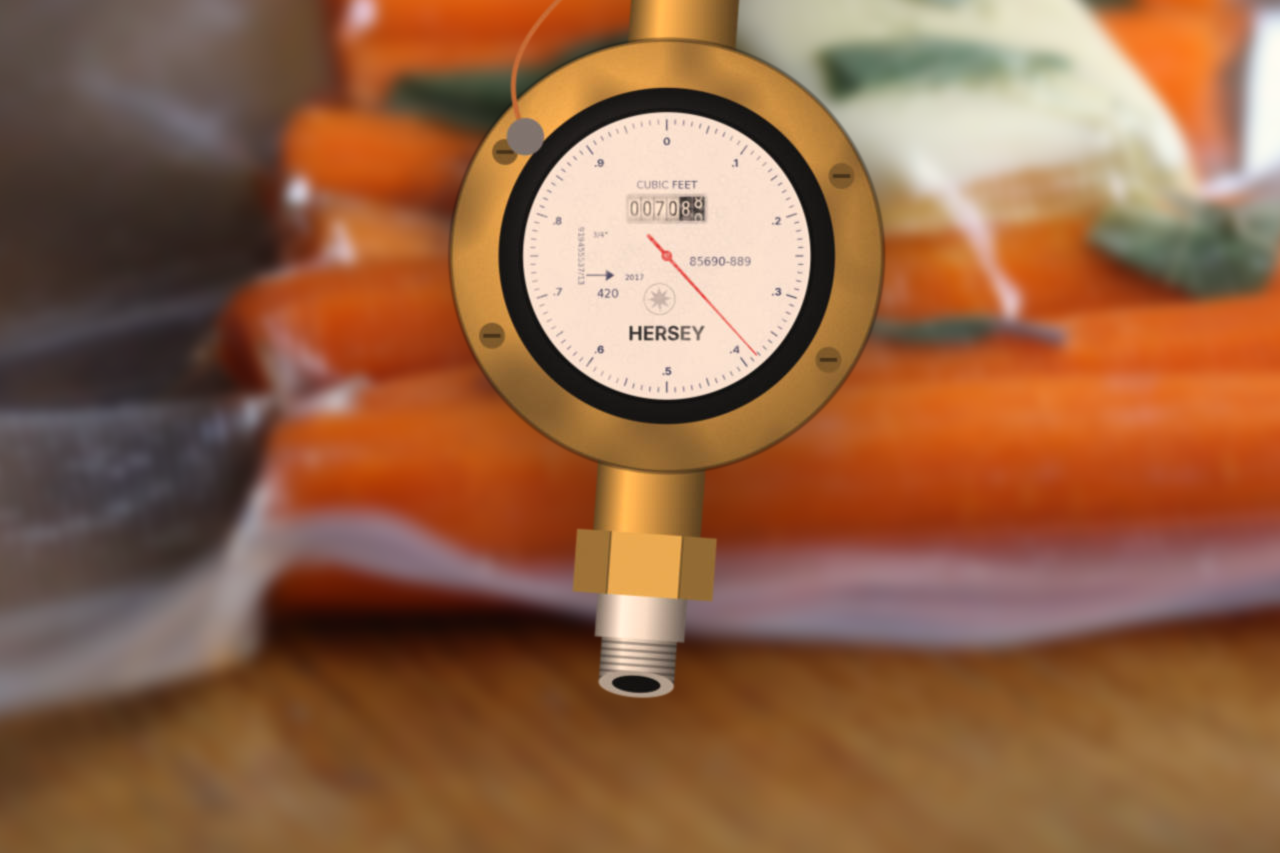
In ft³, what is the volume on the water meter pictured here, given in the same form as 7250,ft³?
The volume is 7088.38,ft³
